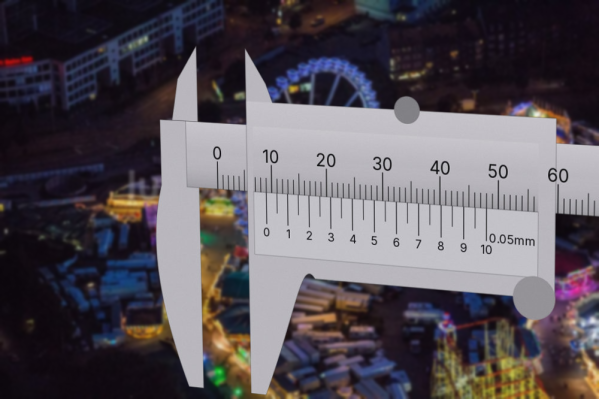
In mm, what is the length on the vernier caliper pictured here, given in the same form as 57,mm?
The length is 9.0,mm
